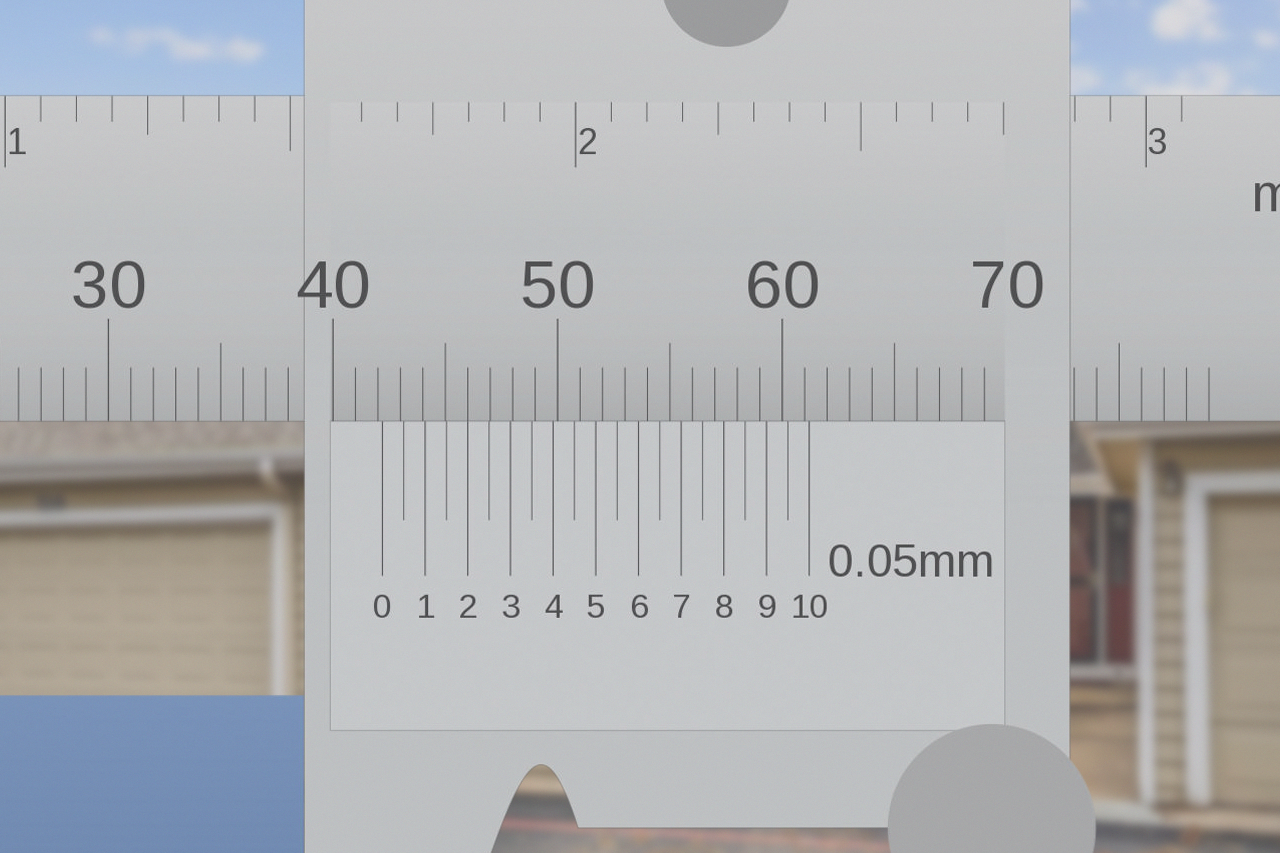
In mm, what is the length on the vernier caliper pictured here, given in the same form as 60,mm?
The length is 42.2,mm
